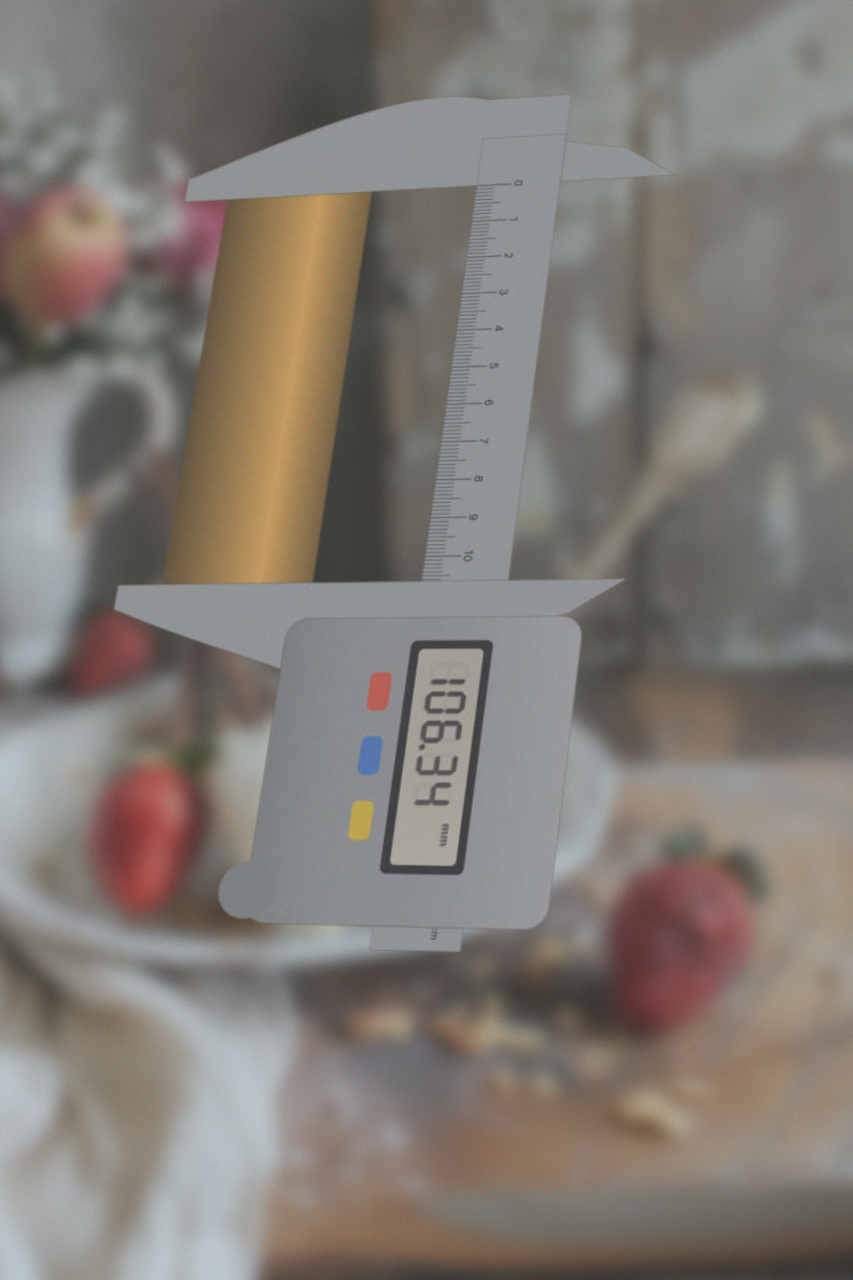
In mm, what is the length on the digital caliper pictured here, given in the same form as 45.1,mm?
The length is 106.34,mm
